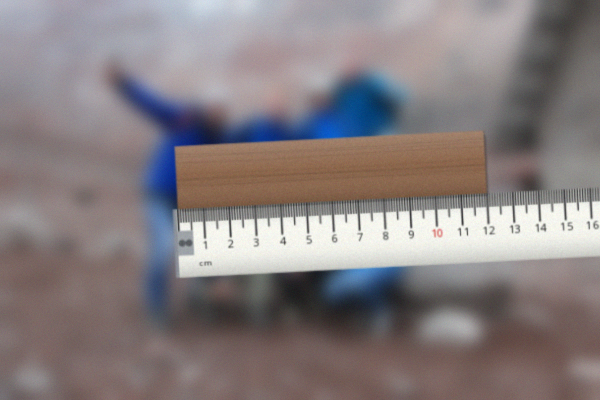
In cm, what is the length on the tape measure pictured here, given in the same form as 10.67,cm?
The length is 12,cm
